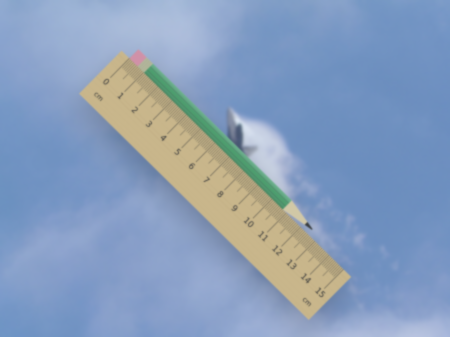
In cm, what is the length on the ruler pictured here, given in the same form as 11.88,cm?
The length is 12.5,cm
